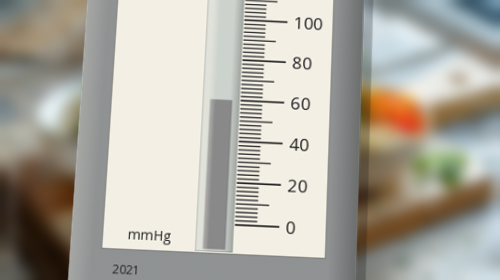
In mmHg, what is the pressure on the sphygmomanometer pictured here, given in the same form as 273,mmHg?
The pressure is 60,mmHg
